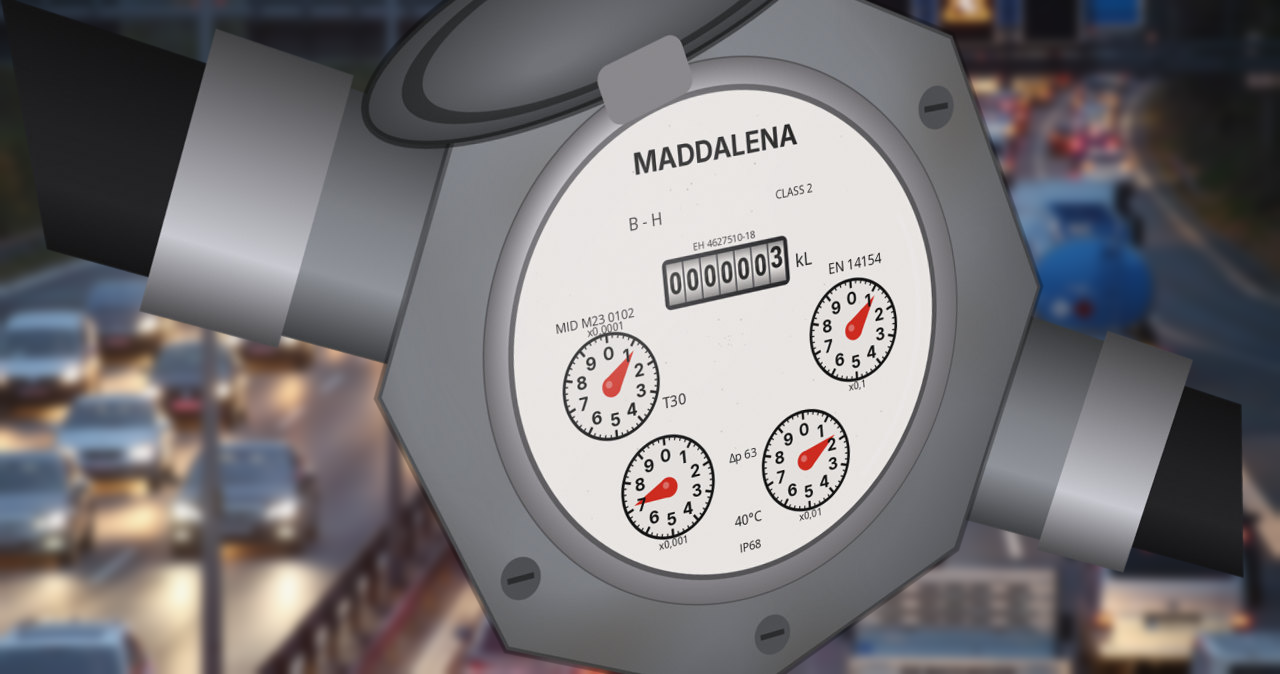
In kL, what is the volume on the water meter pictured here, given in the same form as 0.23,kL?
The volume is 3.1171,kL
